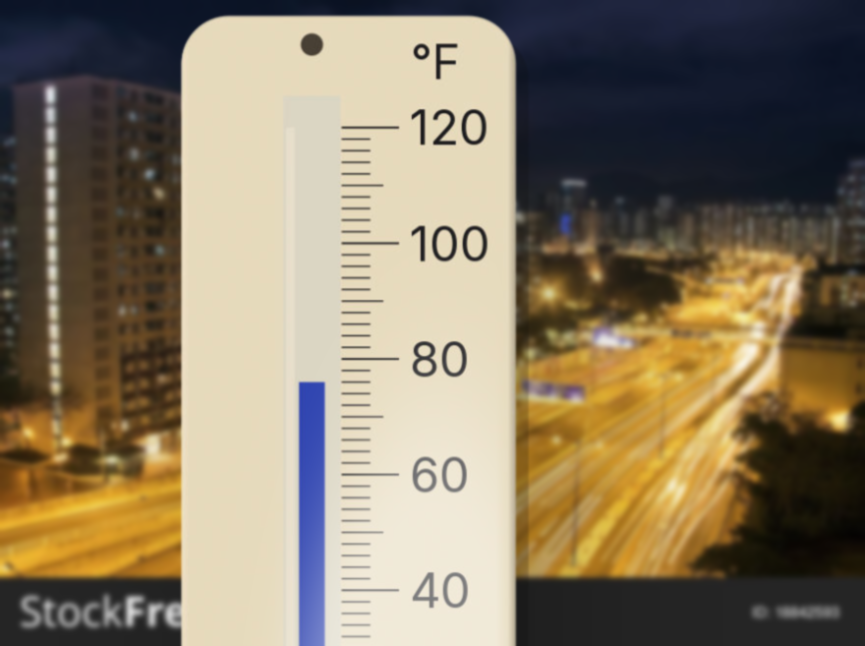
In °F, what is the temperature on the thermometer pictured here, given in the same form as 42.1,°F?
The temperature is 76,°F
